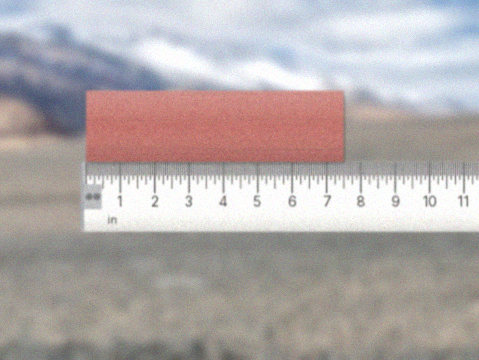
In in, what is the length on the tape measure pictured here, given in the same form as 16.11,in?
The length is 7.5,in
